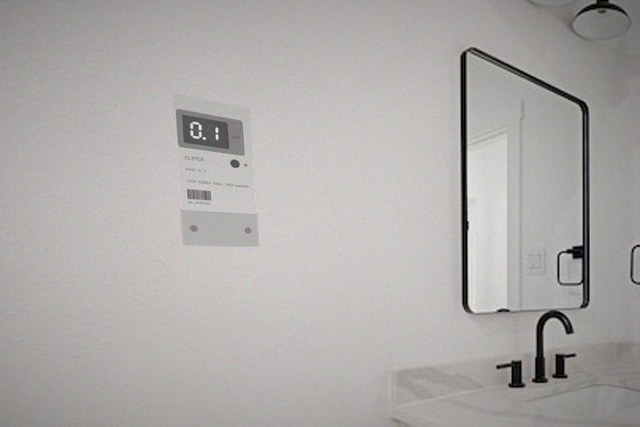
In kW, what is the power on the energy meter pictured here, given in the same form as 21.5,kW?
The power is 0.1,kW
